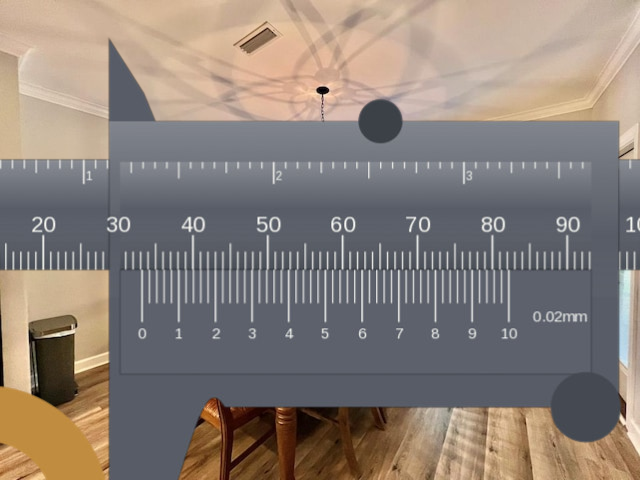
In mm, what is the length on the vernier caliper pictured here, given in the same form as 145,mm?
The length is 33.2,mm
